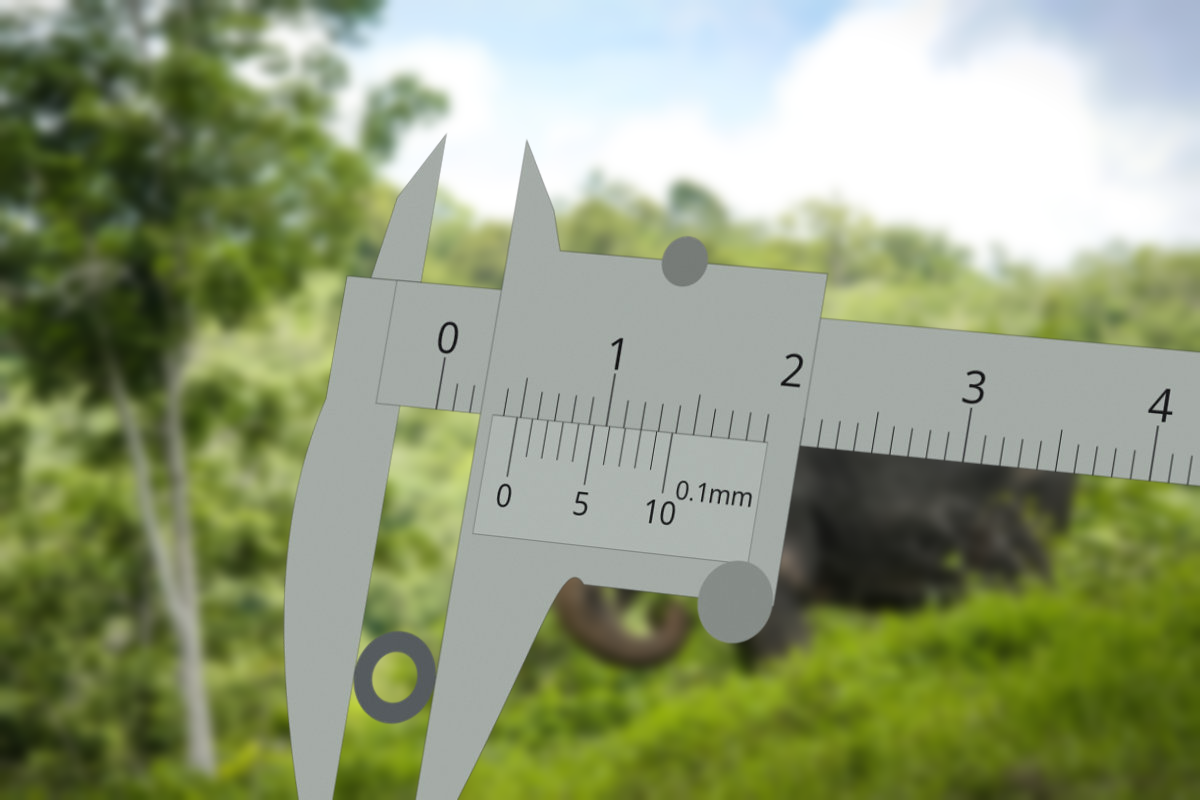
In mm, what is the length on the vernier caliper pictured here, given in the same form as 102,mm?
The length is 4.8,mm
